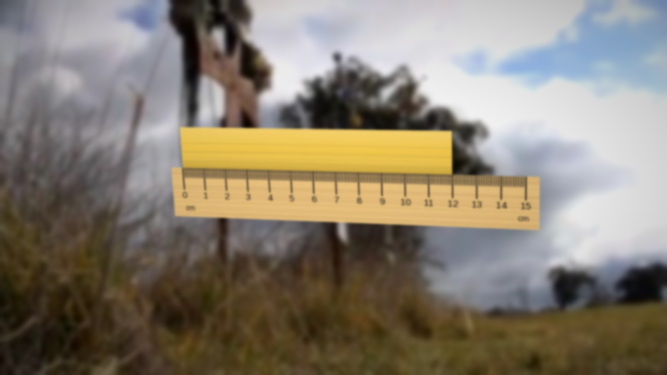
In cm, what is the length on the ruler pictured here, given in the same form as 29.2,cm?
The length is 12,cm
